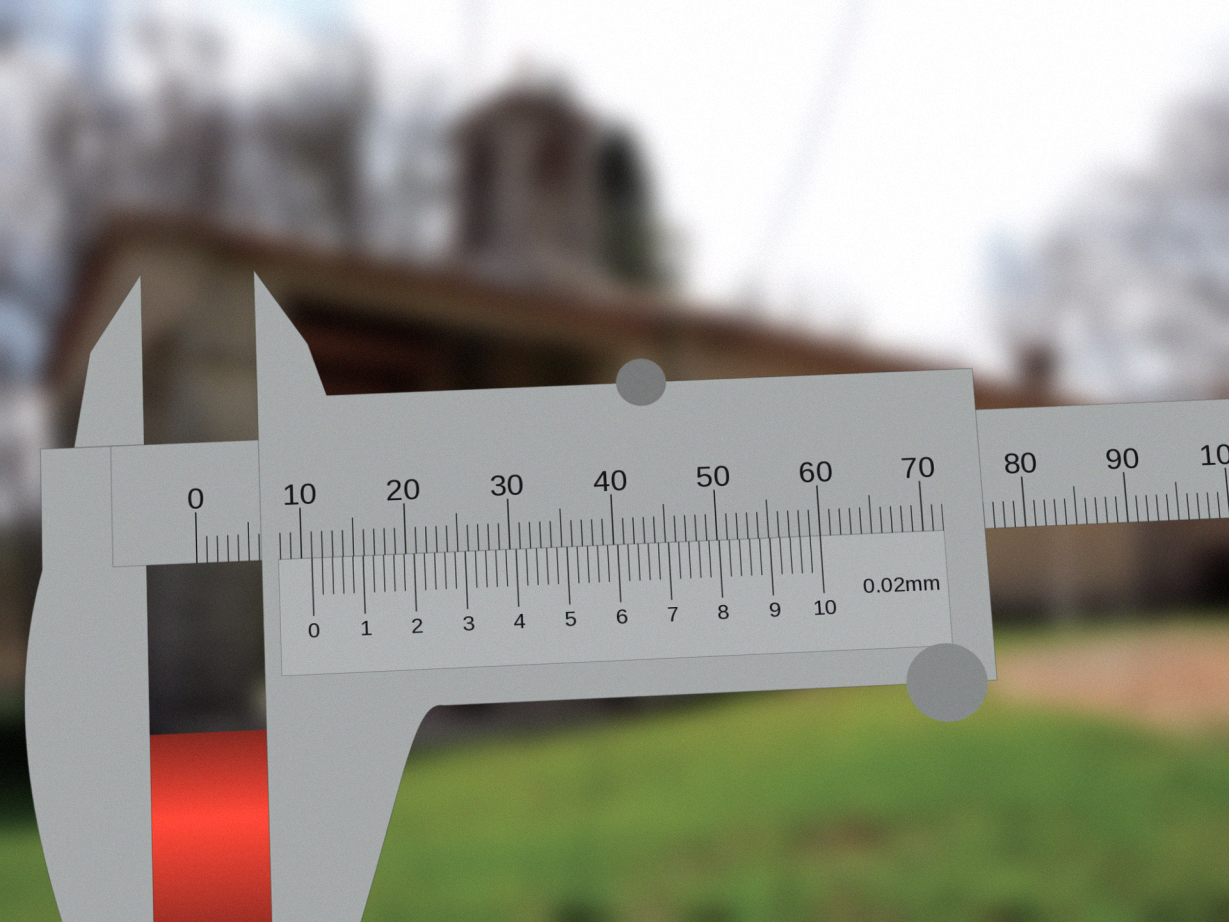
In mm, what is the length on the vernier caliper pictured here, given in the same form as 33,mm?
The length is 11.0,mm
